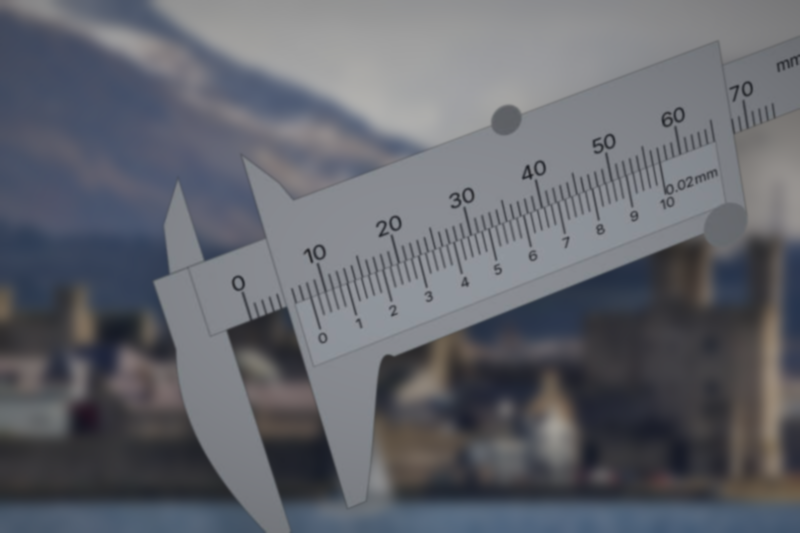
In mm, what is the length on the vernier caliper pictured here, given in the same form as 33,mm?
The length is 8.0,mm
